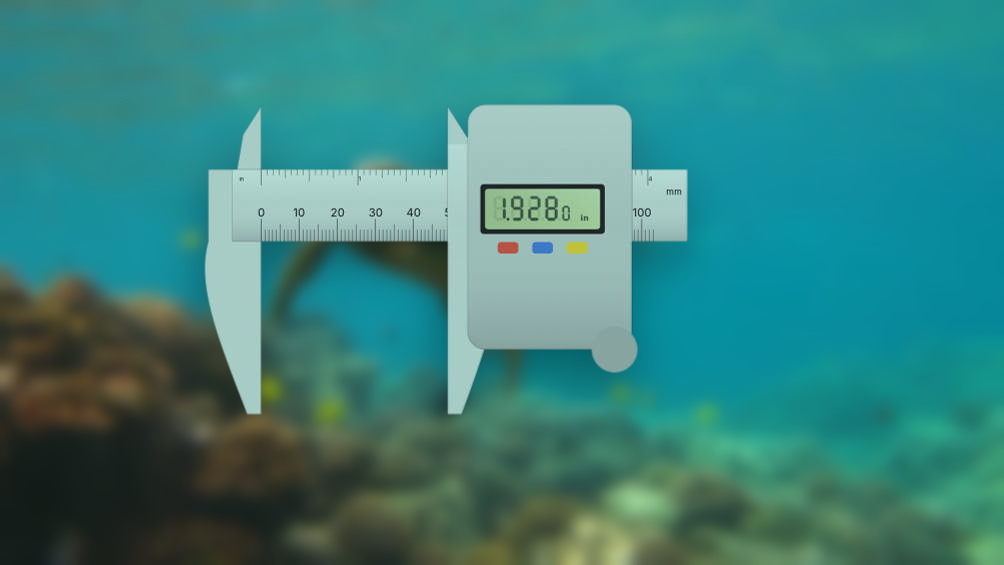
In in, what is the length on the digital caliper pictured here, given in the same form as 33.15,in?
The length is 1.9280,in
